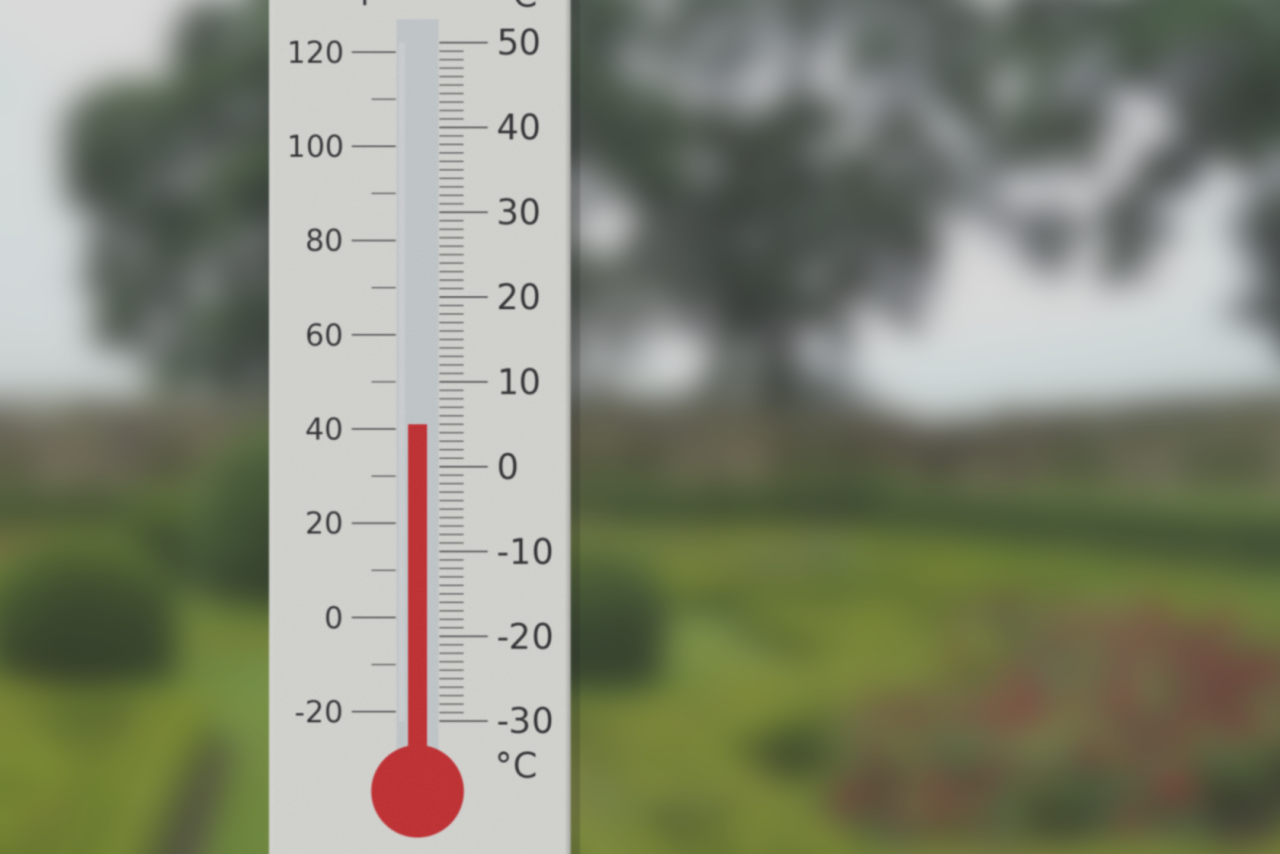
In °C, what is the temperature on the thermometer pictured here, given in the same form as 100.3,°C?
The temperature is 5,°C
